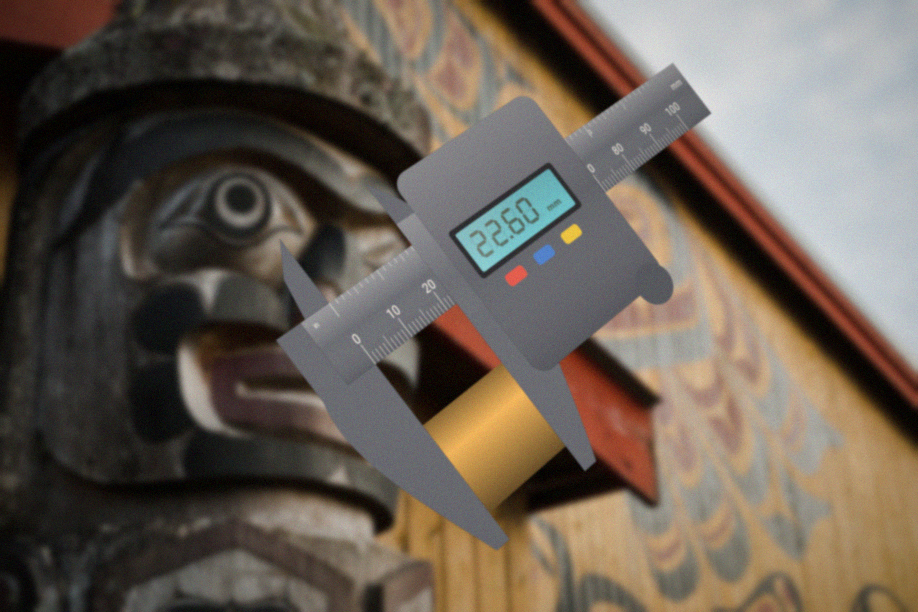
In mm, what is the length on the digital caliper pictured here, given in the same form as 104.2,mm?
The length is 22.60,mm
